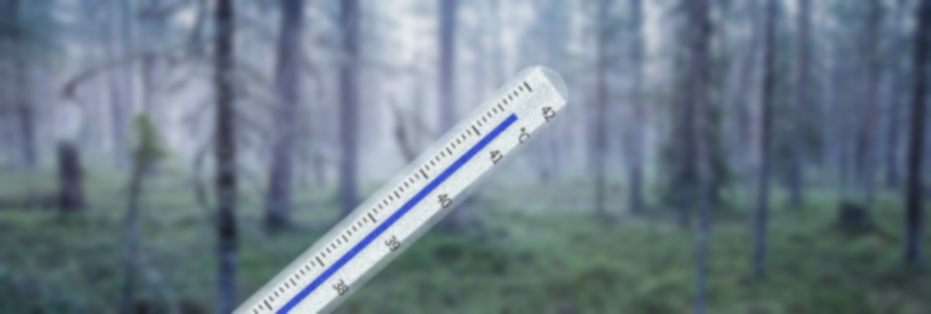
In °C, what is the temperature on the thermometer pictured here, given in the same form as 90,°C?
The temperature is 41.6,°C
